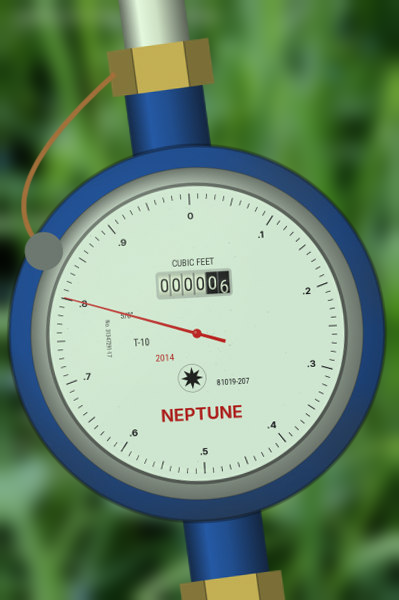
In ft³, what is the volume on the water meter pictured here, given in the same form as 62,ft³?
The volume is 5.80,ft³
